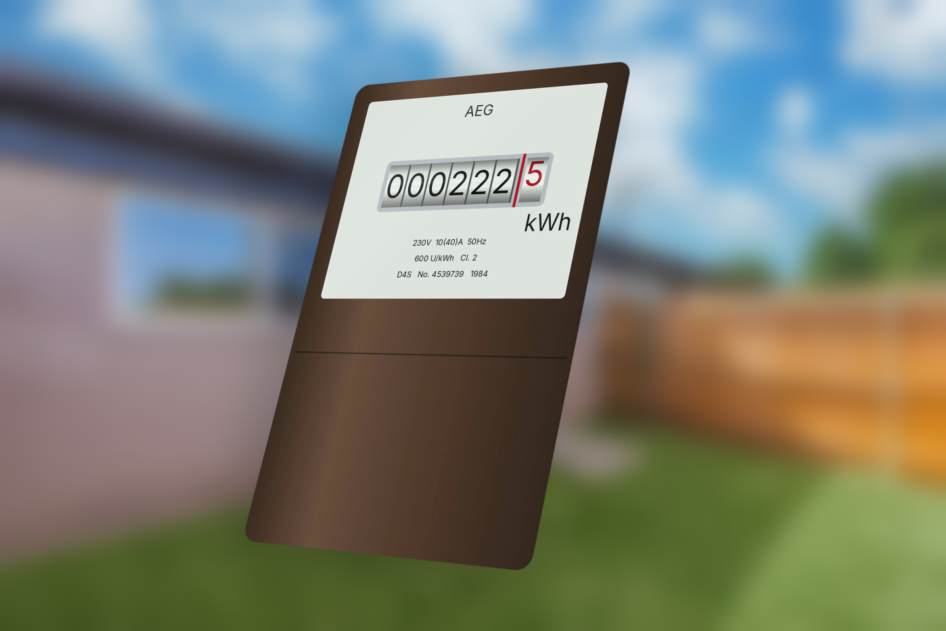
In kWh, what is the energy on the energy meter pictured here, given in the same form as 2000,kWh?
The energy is 222.5,kWh
